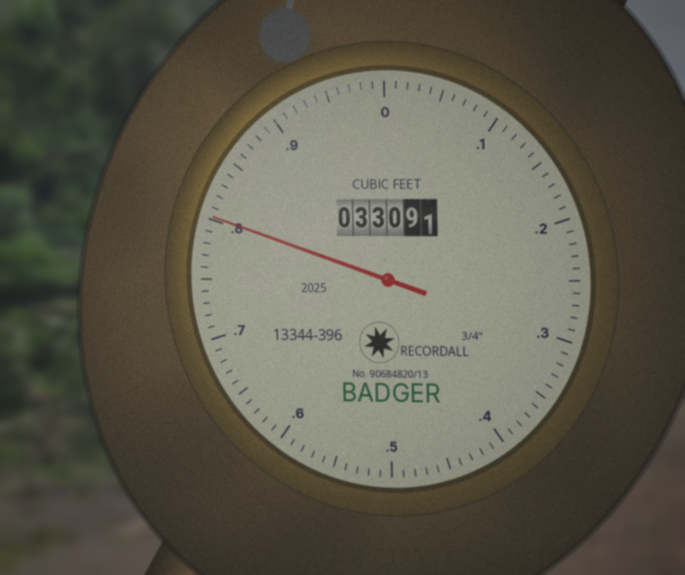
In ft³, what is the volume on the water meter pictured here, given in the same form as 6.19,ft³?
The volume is 33090.80,ft³
